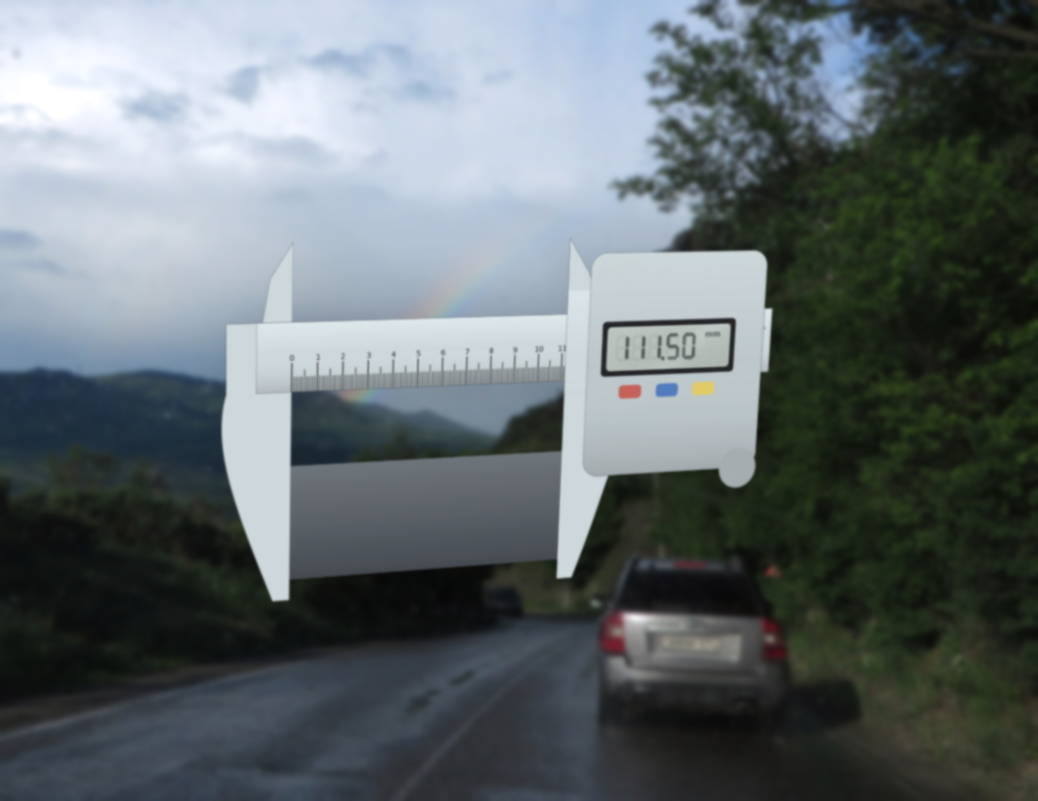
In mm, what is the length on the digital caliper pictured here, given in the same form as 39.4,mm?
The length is 111.50,mm
